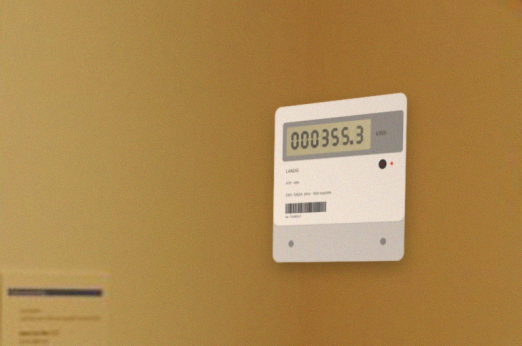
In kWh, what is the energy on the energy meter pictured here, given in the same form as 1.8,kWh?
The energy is 355.3,kWh
